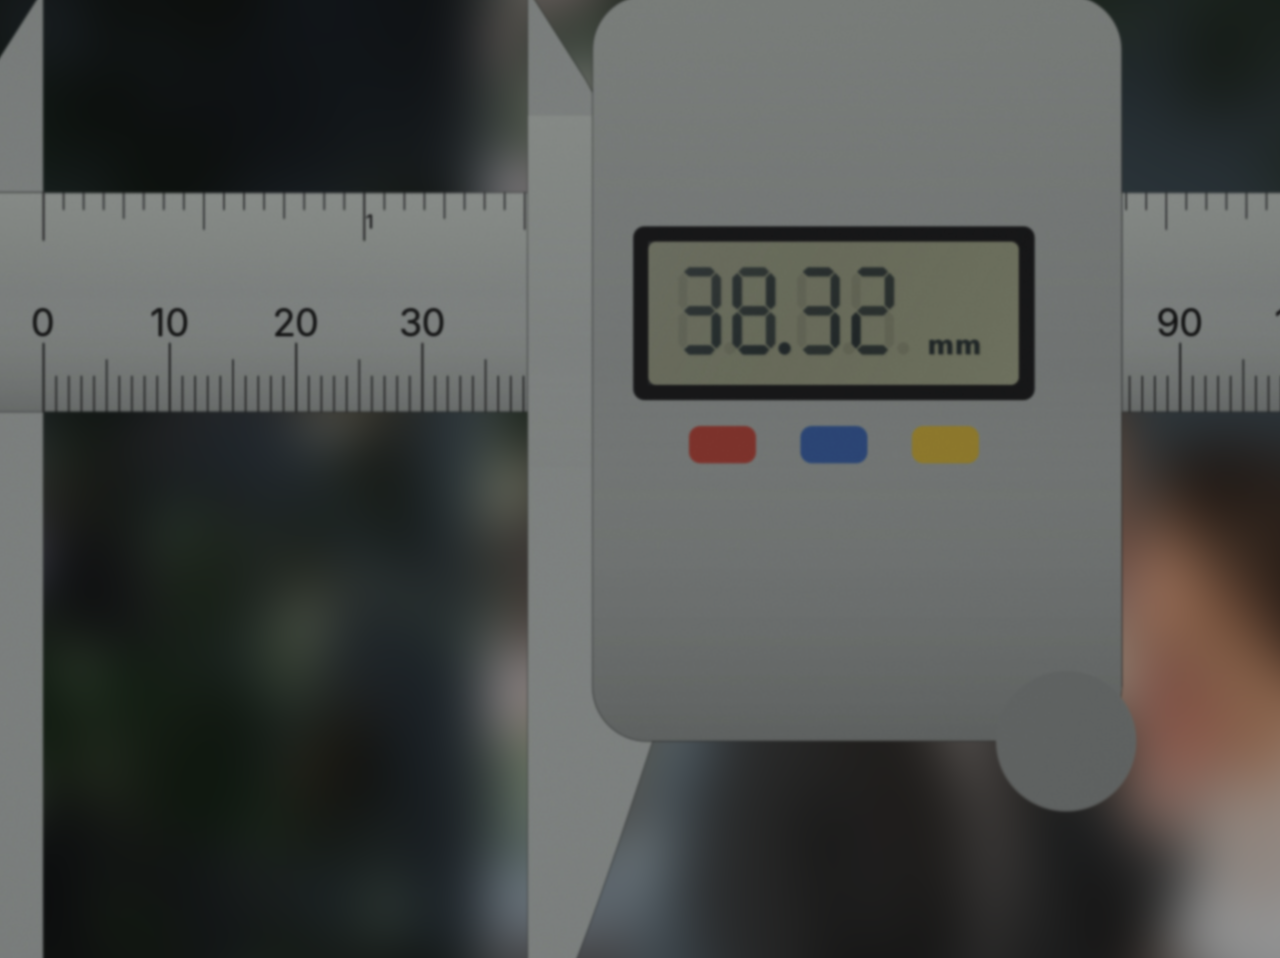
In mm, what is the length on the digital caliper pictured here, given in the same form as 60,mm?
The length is 38.32,mm
